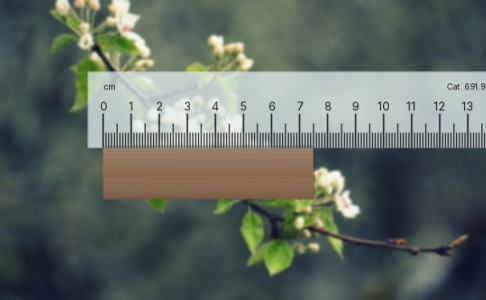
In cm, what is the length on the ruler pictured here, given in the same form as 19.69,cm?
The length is 7.5,cm
